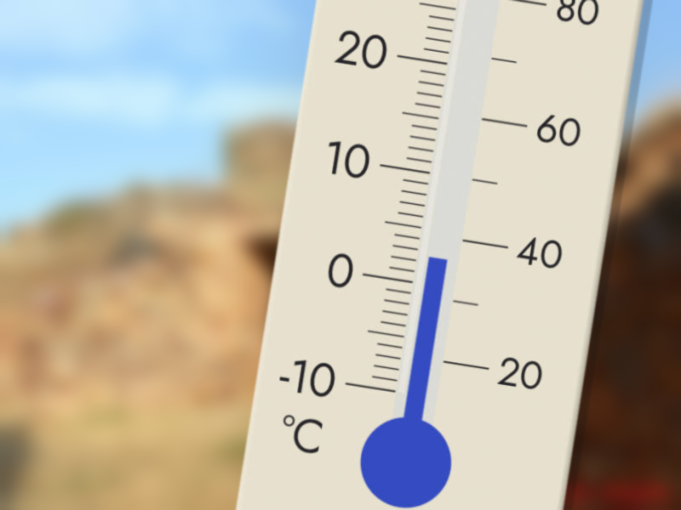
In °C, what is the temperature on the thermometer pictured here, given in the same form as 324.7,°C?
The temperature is 2.5,°C
